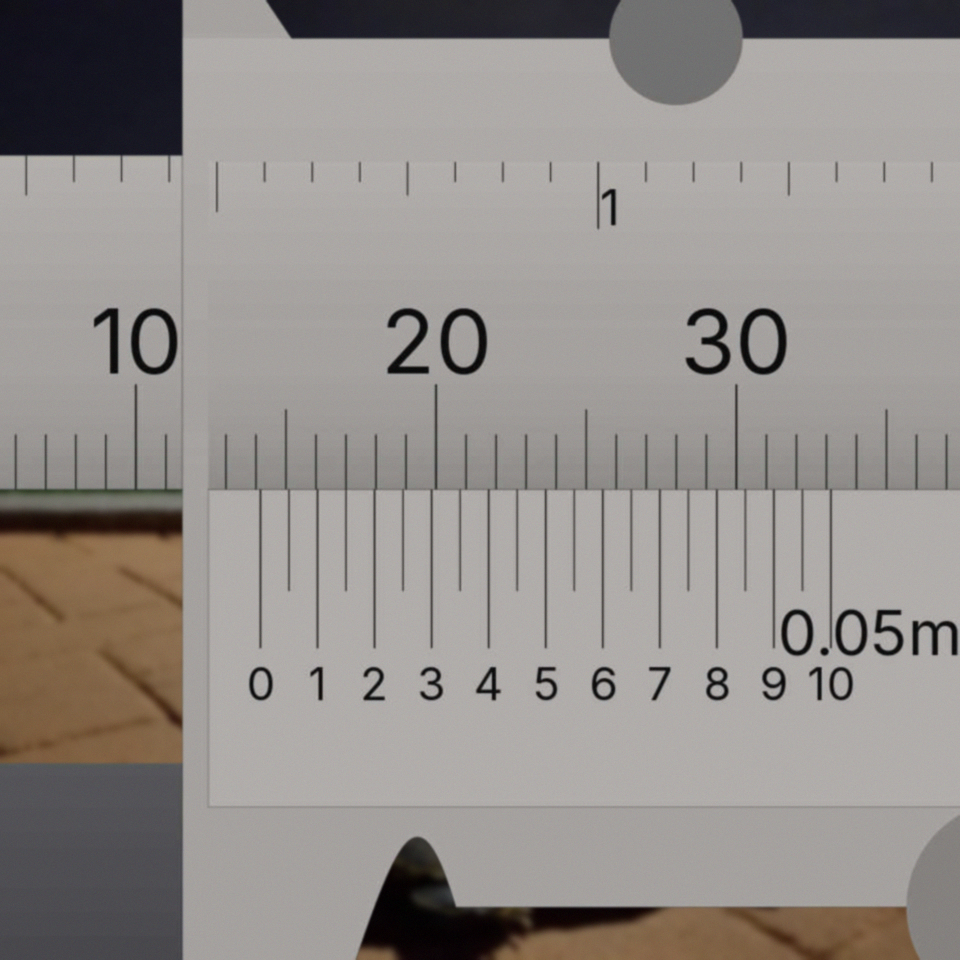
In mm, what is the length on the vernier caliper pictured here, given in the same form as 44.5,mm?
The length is 14.15,mm
